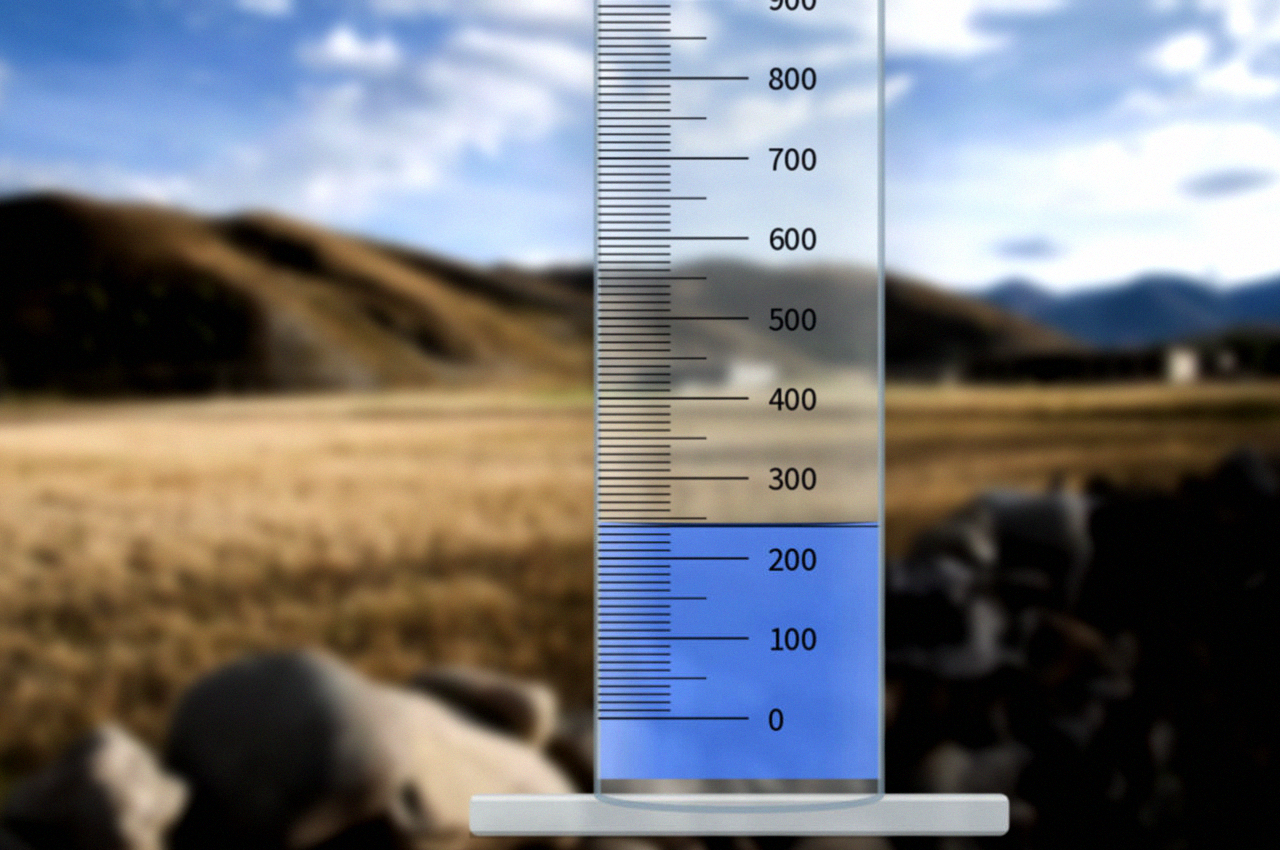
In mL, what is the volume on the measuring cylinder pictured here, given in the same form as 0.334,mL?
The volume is 240,mL
